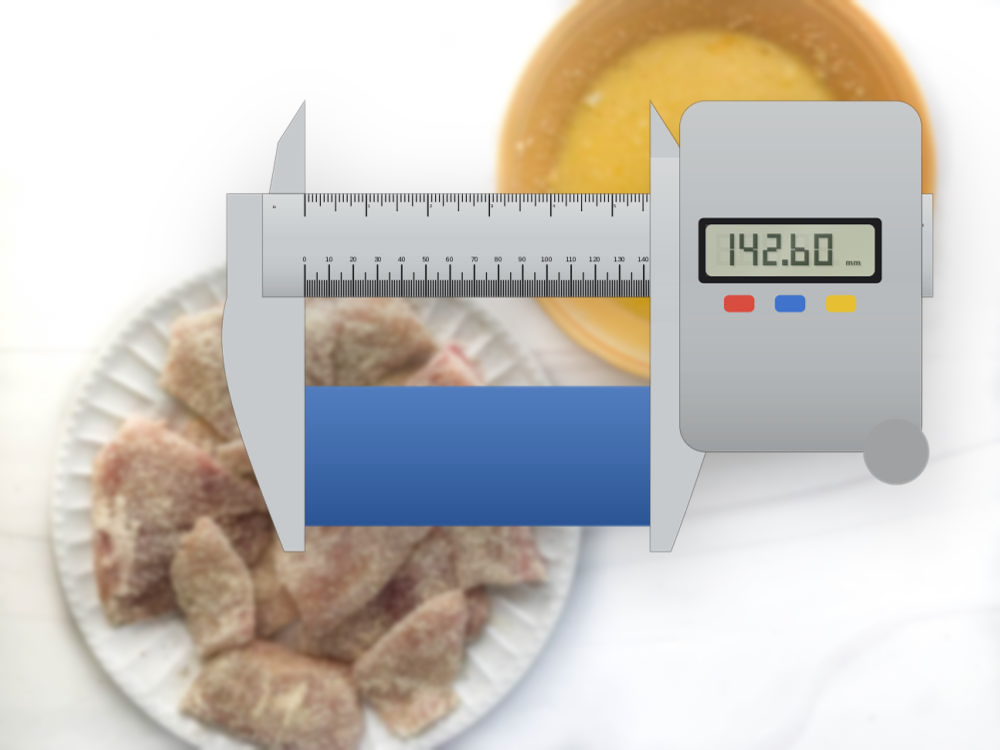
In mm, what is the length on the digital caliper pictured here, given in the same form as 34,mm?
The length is 142.60,mm
